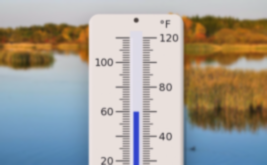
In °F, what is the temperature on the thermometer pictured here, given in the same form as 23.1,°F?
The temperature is 60,°F
